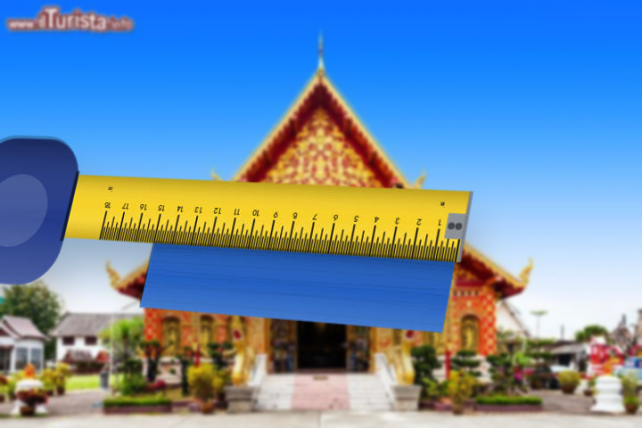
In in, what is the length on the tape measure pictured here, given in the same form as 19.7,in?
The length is 15,in
